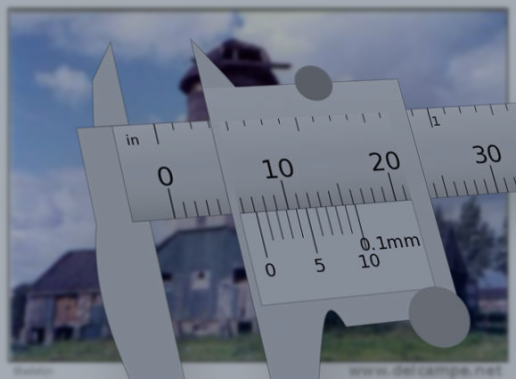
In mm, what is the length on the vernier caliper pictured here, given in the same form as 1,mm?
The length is 7.1,mm
